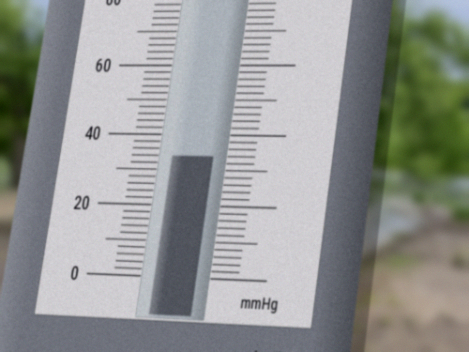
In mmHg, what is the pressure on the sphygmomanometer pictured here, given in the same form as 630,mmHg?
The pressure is 34,mmHg
